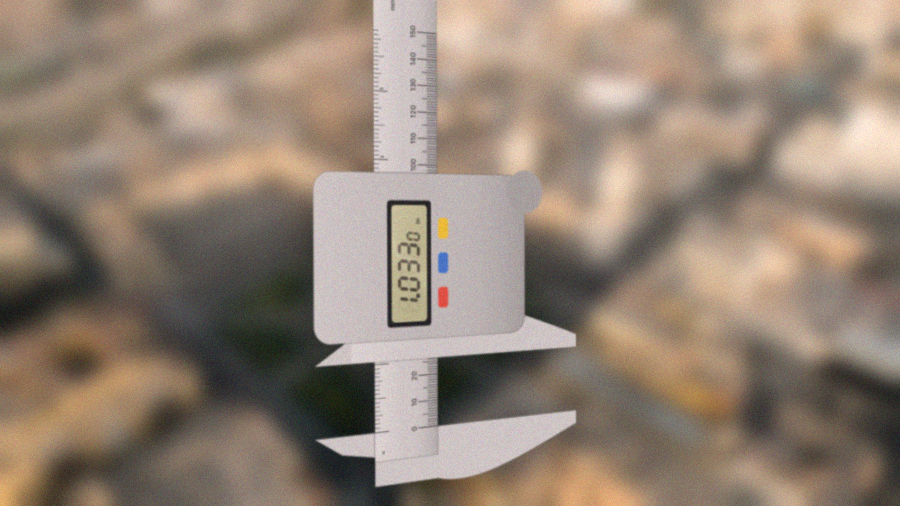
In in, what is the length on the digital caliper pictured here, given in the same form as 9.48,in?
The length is 1.0330,in
